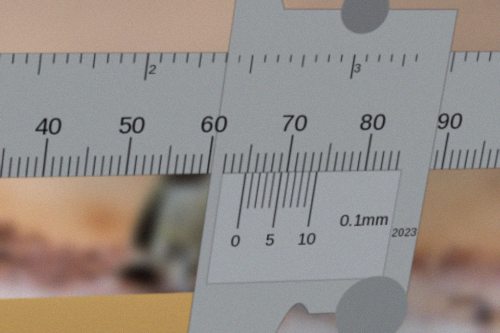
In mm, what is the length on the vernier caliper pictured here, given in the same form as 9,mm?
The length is 64.8,mm
